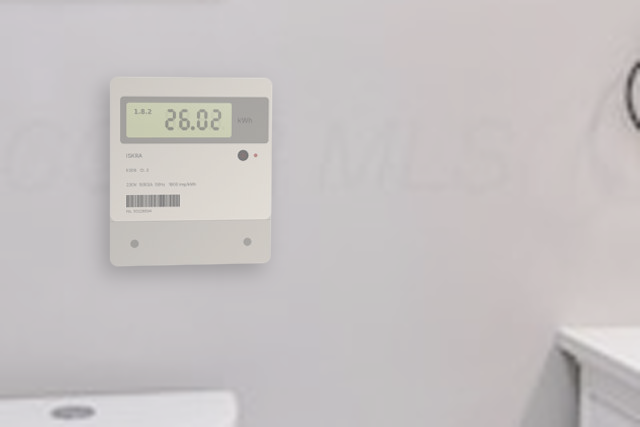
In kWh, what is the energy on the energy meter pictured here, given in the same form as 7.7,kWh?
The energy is 26.02,kWh
